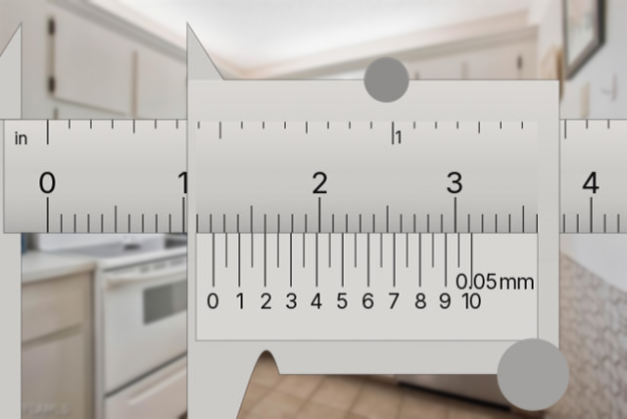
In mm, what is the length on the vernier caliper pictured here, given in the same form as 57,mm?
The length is 12.2,mm
